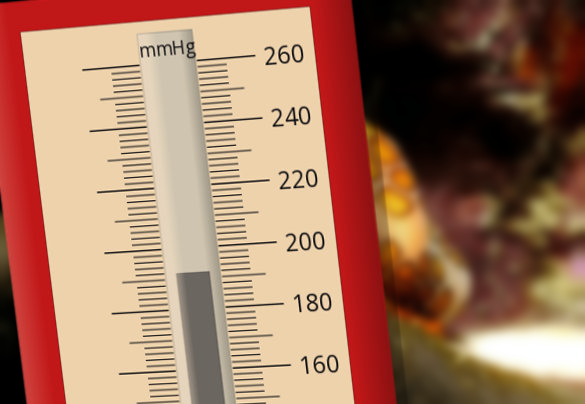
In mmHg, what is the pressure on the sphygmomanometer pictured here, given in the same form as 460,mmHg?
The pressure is 192,mmHg
